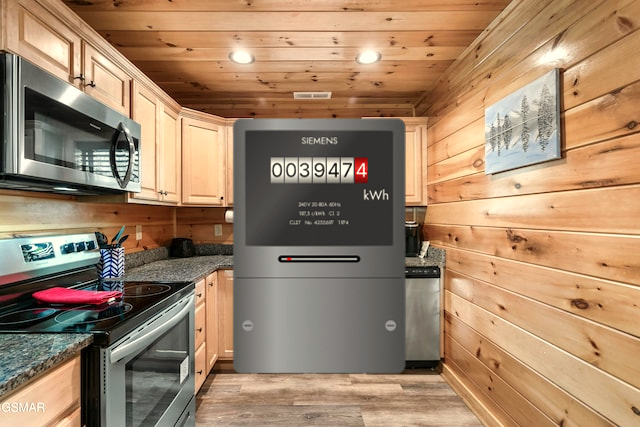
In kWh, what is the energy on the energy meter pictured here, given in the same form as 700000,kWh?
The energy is 3947.4,kWh
